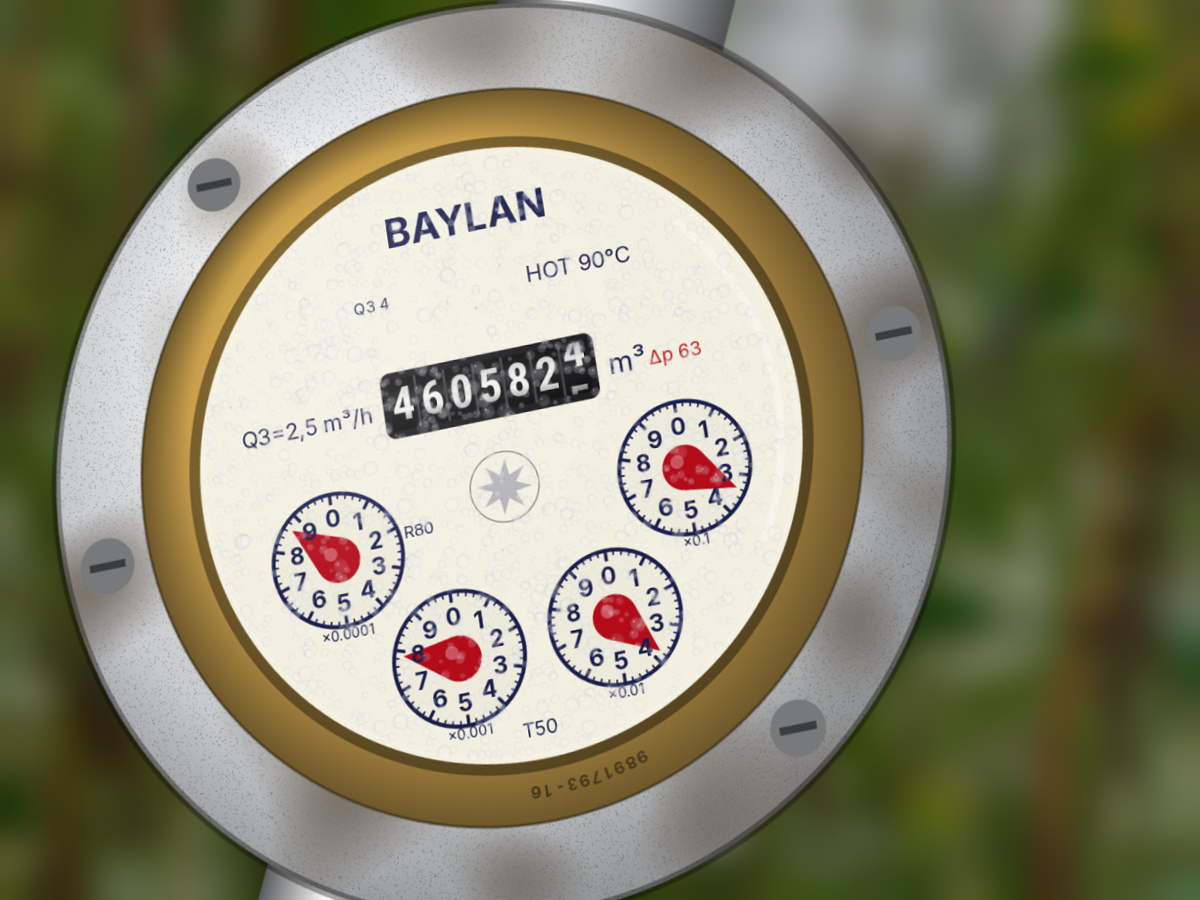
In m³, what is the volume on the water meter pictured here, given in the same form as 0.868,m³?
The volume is 4605824.3378,m³
